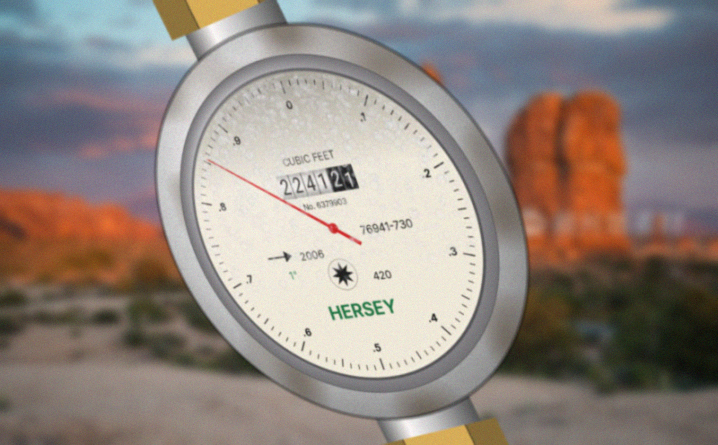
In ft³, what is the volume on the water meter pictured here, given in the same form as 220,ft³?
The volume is 224120.85,ft³
